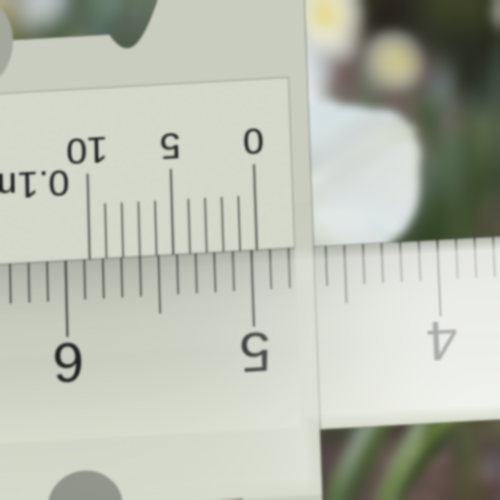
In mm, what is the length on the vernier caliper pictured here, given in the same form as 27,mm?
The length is 49.7,mm
